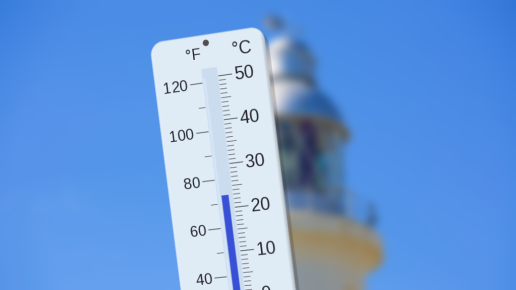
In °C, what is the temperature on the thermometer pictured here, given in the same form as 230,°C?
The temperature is 23,°C
